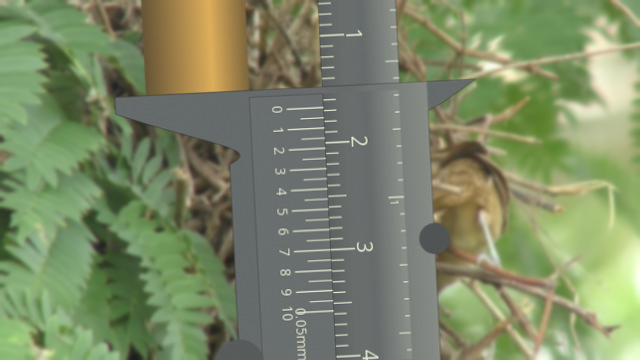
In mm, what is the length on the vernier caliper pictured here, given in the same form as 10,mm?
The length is 16.7,mm
